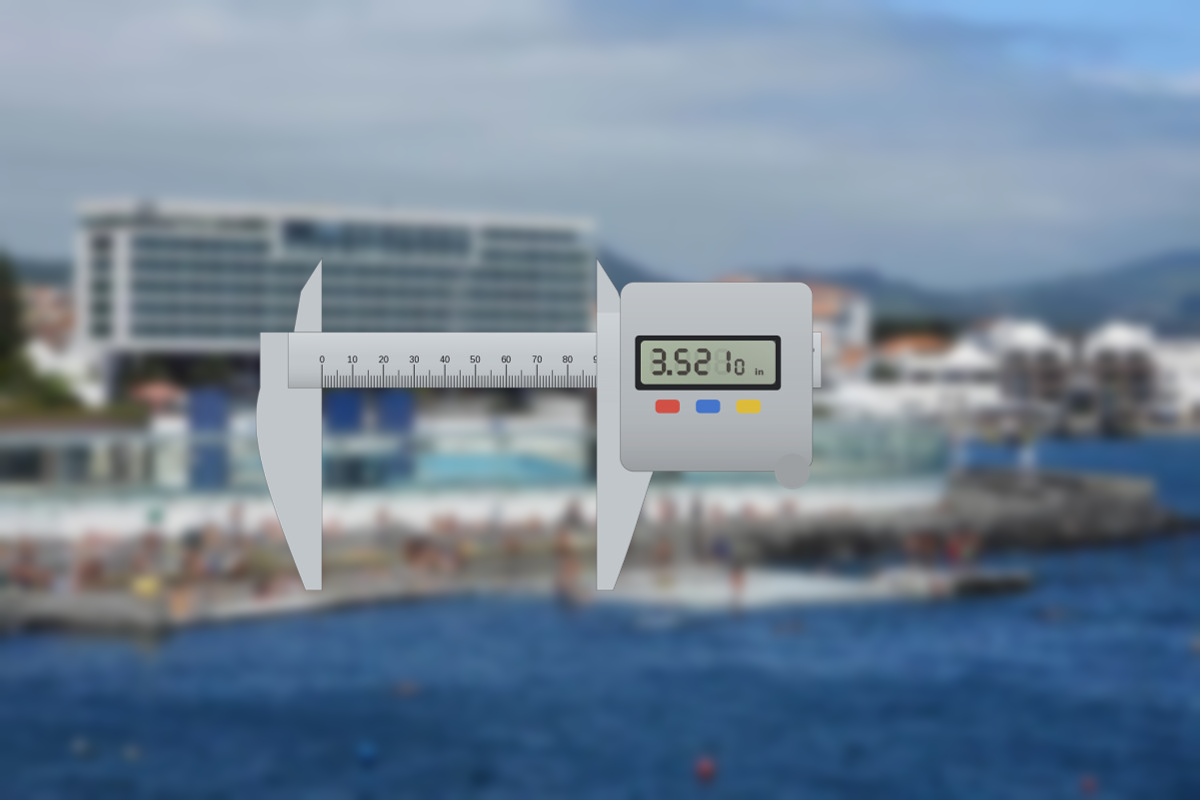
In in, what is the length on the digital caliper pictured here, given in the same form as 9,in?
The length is 3.5210,in
